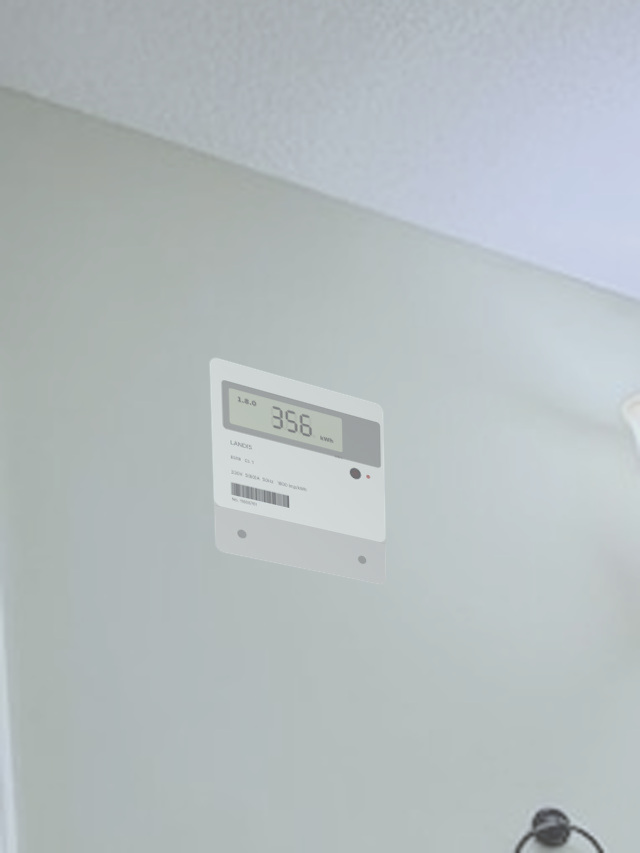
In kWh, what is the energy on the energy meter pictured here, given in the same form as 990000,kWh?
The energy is 356,kWh
